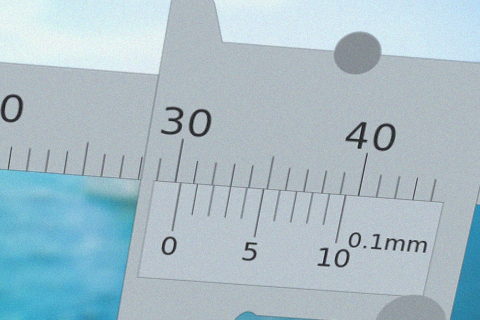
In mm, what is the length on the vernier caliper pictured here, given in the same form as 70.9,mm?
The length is 30.3,mm
